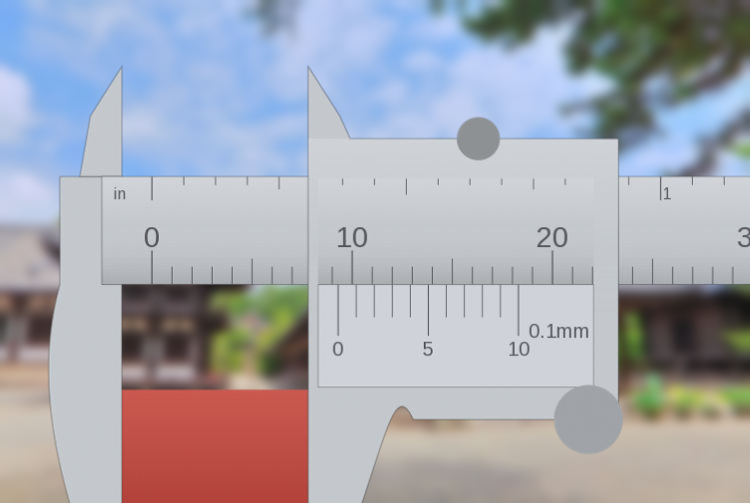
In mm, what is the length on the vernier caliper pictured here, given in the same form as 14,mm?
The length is 9.3,mm
